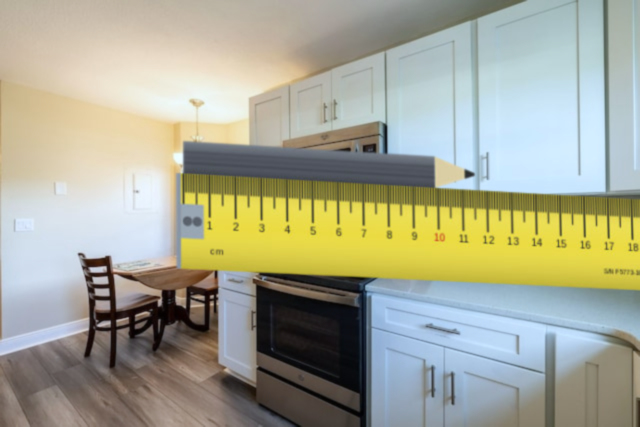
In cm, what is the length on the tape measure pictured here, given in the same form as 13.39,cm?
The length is 11.5,cm
